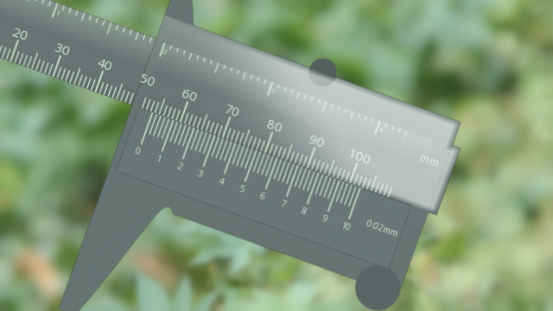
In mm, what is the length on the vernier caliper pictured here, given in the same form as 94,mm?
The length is 53.5,mm
